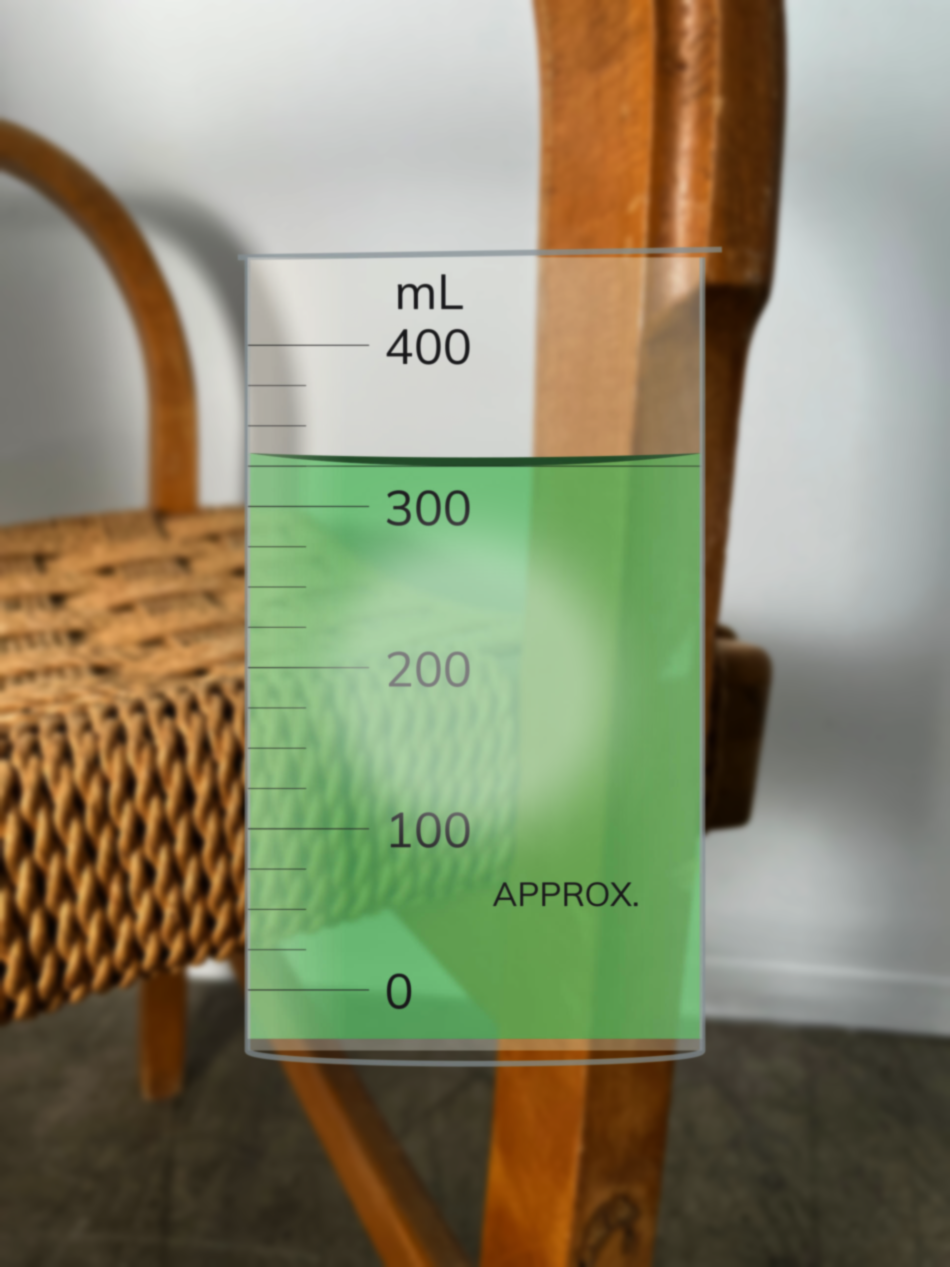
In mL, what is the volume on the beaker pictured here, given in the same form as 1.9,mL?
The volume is 325,mL
